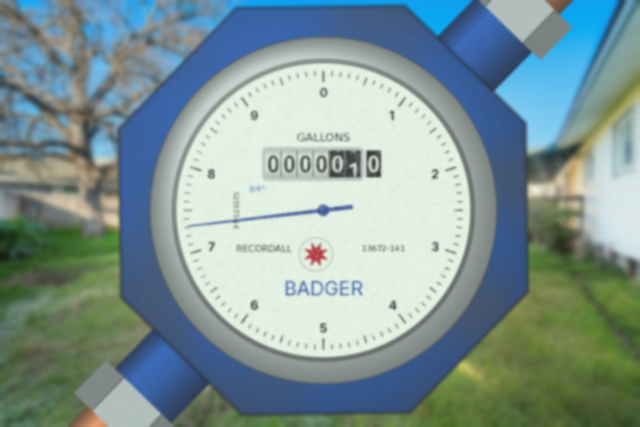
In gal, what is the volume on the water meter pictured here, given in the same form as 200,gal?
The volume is 7.3,gal
